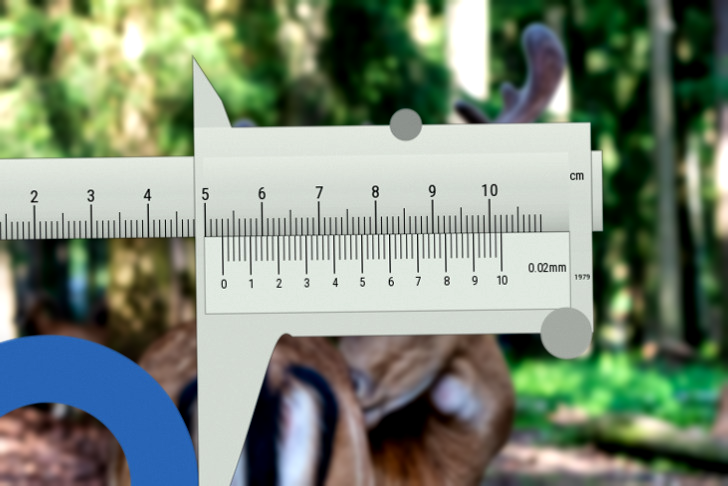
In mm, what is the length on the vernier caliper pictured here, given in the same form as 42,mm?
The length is 53.0,mm
